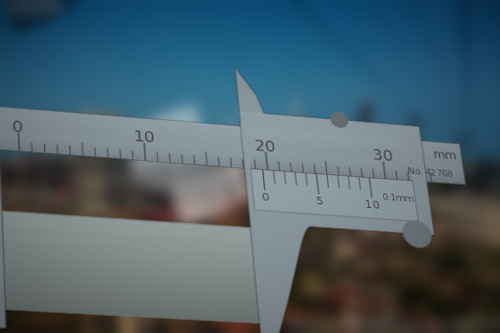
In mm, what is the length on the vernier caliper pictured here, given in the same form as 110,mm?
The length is 19.6,mm
